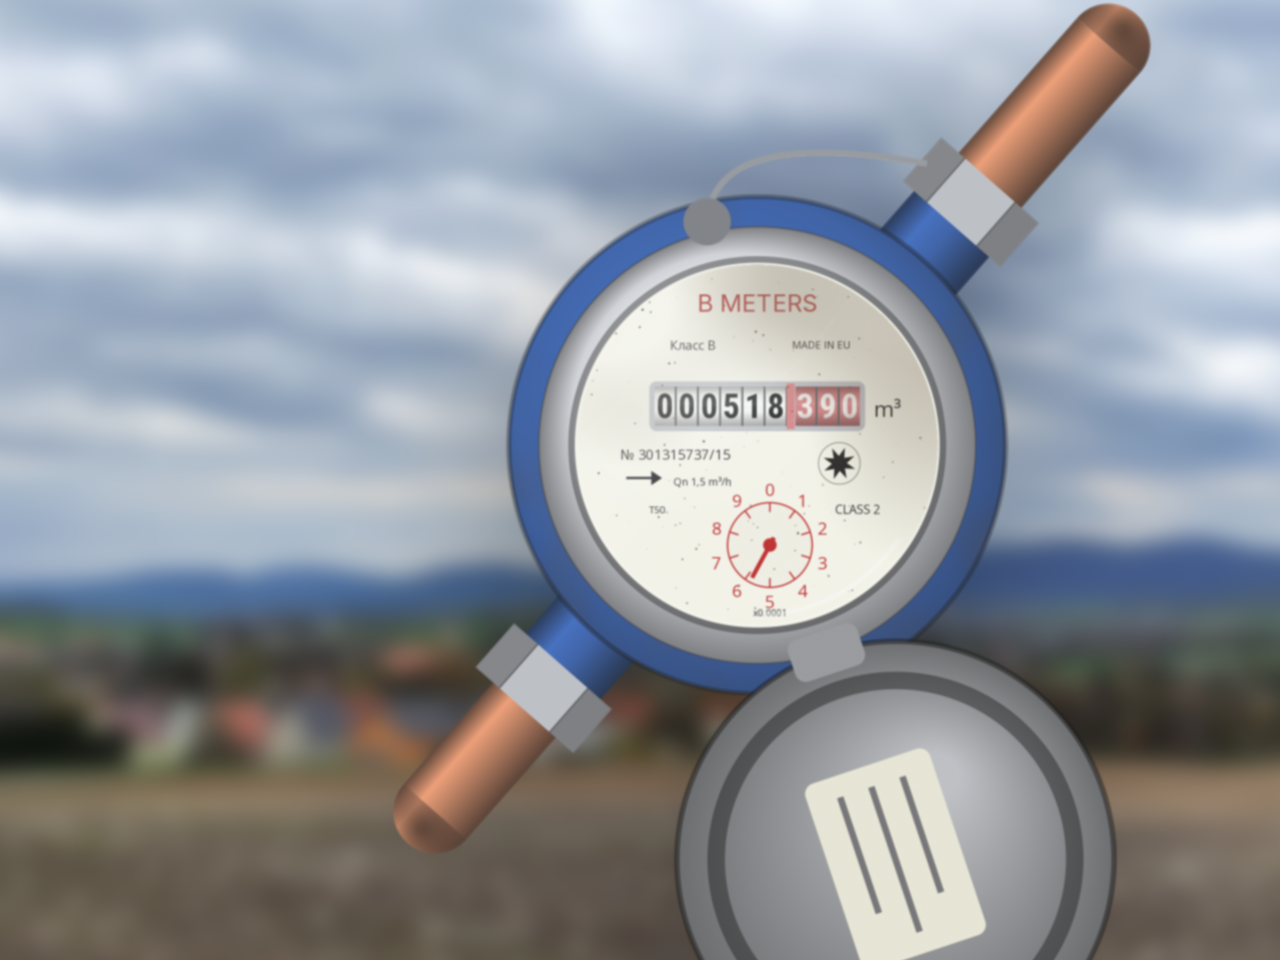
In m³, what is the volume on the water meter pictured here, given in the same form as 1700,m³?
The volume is 518.3905,m³
